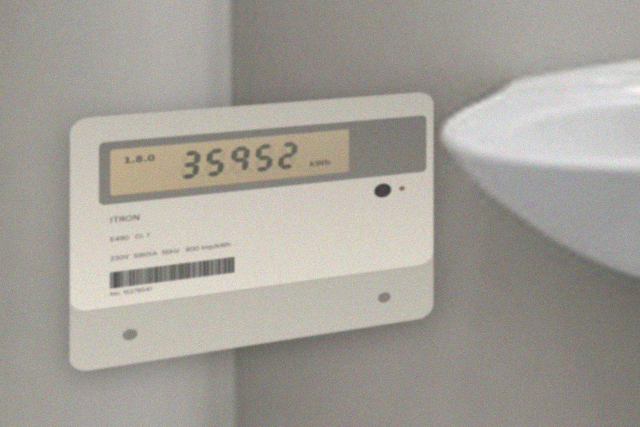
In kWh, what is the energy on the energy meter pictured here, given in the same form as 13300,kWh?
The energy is 35952,kWh
